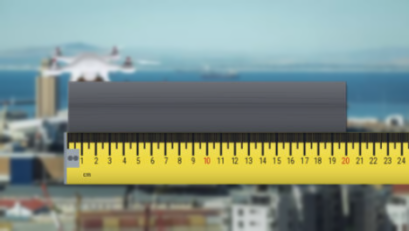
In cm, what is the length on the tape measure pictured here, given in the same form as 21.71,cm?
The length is 20,cm
